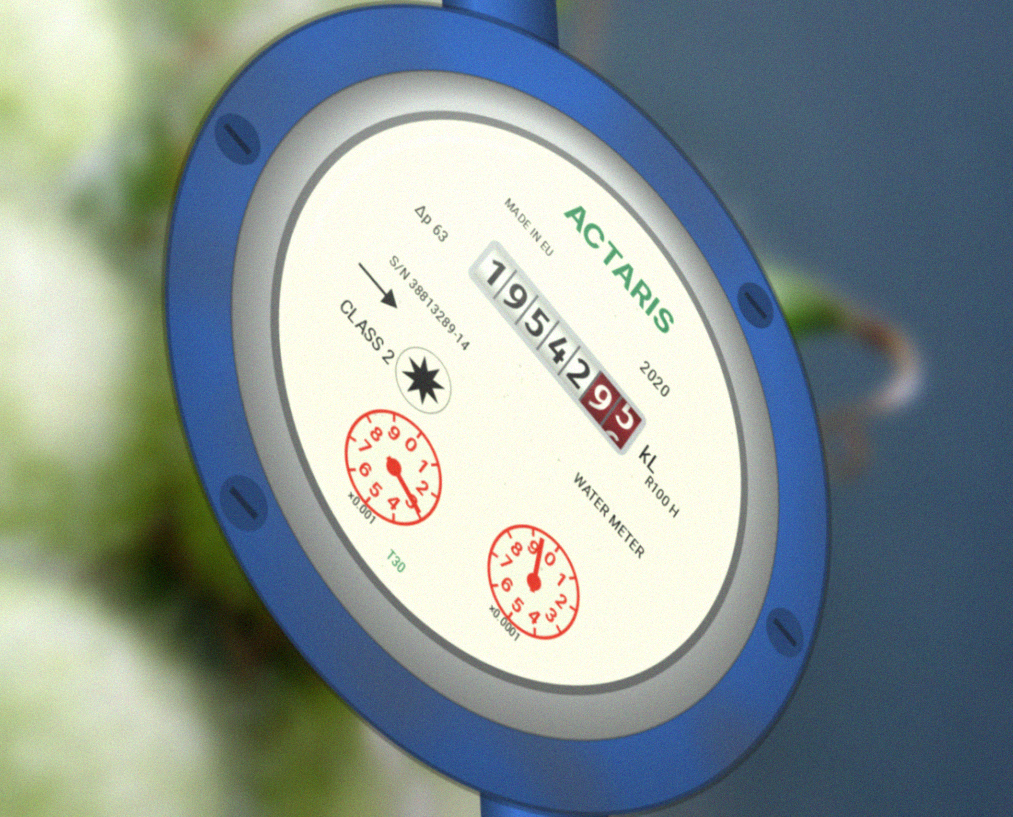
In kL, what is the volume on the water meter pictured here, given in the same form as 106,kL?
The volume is 19542.9529,kL
